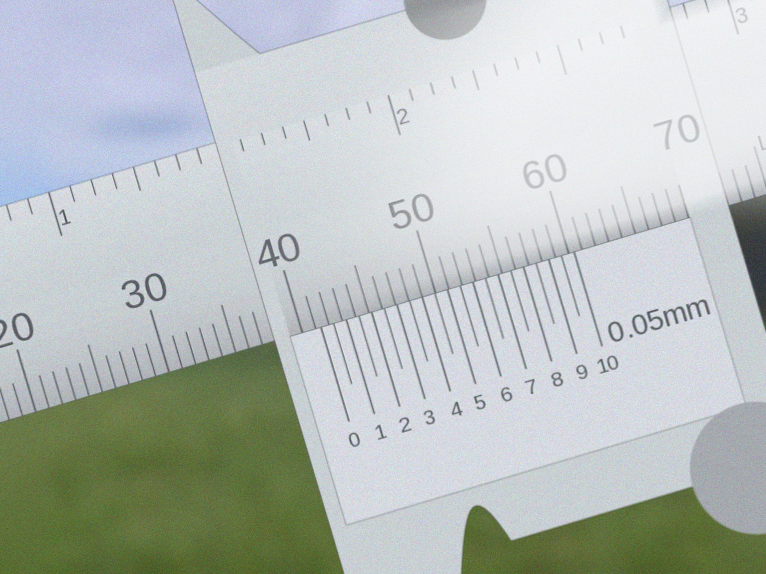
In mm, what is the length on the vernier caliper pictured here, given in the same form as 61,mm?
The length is 41.4,mm
